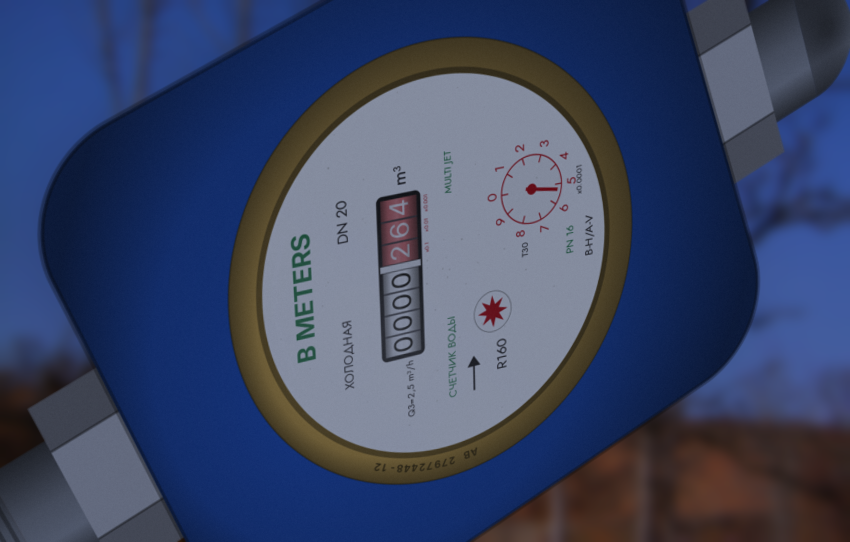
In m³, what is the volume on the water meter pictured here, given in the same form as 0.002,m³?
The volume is 0.2645,m³
